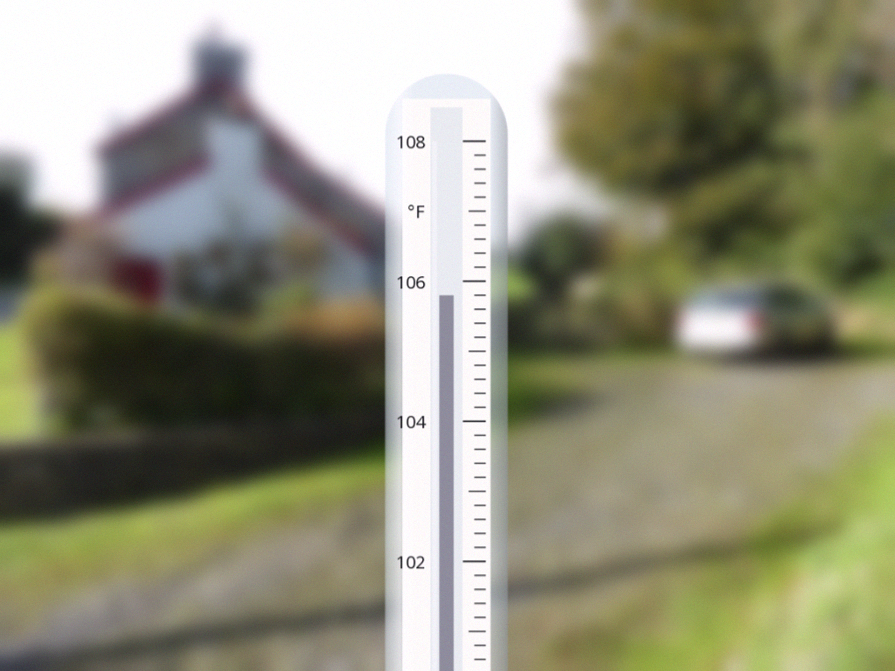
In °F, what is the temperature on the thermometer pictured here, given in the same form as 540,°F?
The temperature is 105.8,°F
